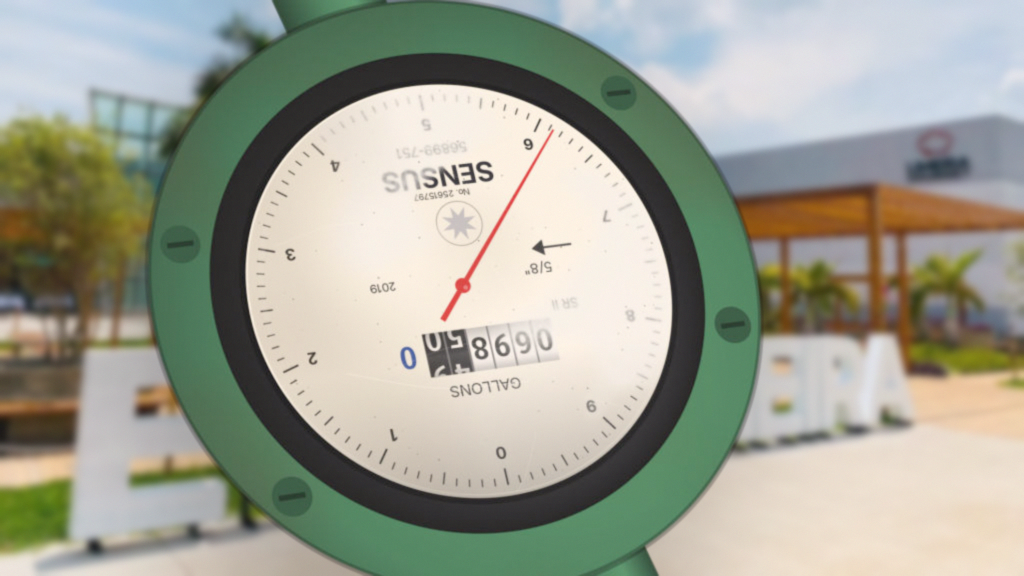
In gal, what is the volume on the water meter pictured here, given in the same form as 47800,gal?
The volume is 698496.1,gal
